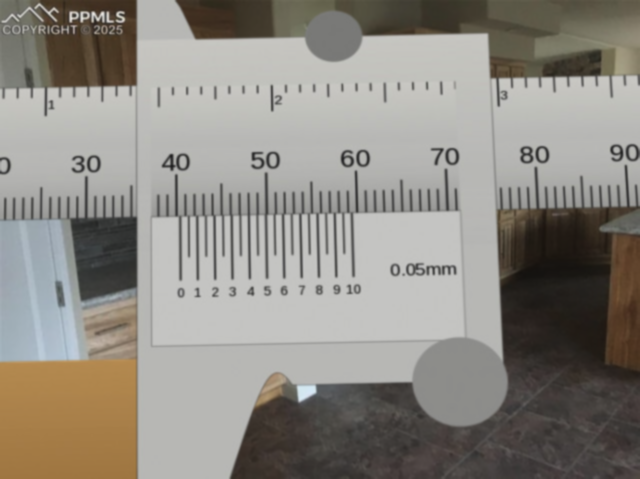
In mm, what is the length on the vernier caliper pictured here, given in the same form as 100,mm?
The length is 40.4,mm
